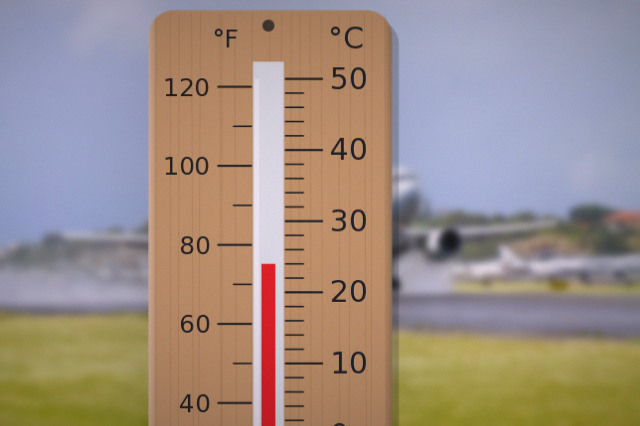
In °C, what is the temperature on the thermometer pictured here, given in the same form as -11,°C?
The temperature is 24,°C
